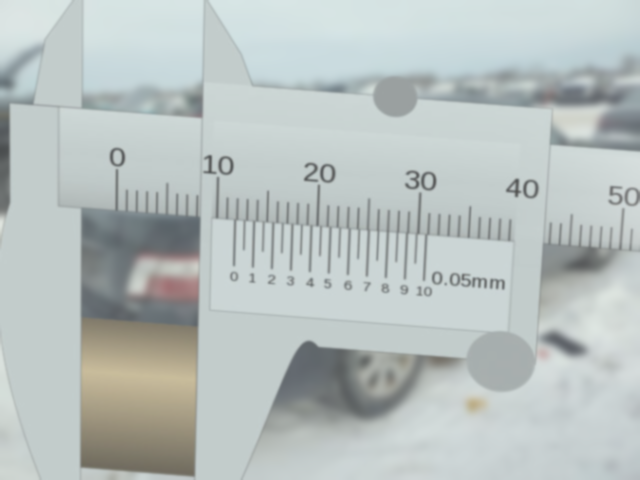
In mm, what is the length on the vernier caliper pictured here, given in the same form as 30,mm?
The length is 11.8,mm
